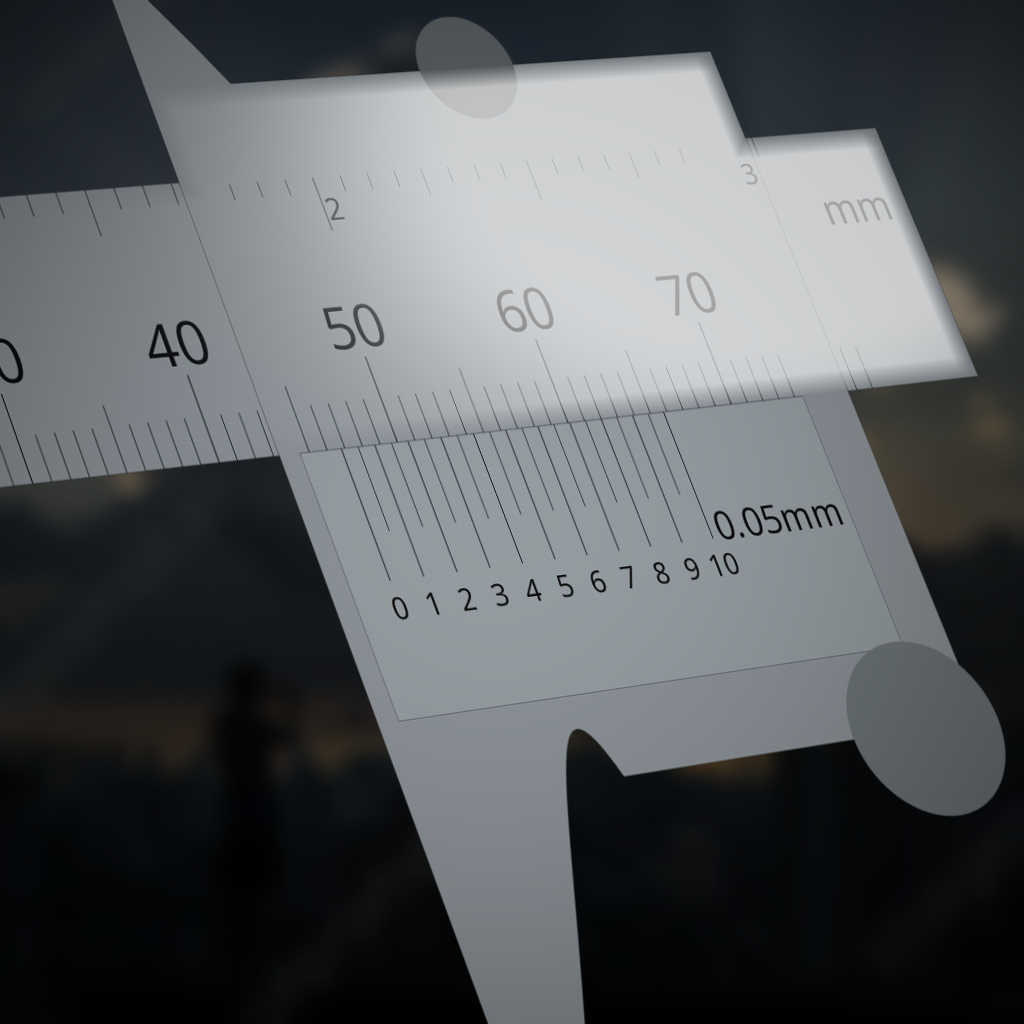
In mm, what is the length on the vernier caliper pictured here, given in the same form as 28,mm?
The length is 46.8,mm
